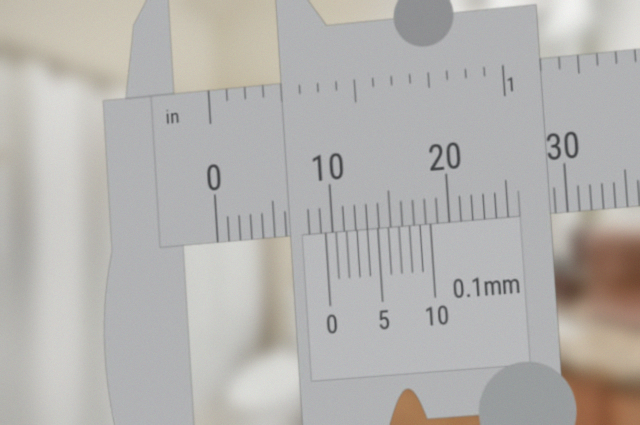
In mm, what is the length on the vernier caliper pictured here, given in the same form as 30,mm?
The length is 9.4,mm
